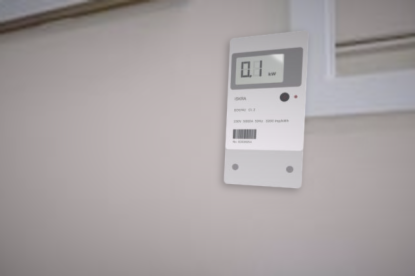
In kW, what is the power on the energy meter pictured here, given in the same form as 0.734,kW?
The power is 0.1,kW
